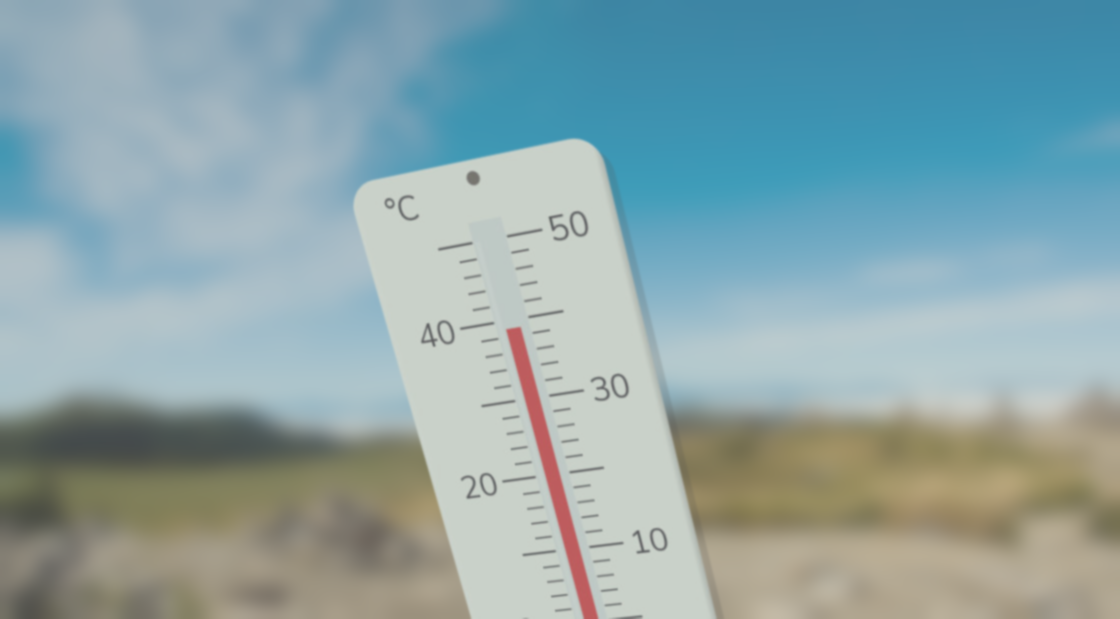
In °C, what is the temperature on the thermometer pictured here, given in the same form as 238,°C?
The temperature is 39,°C
